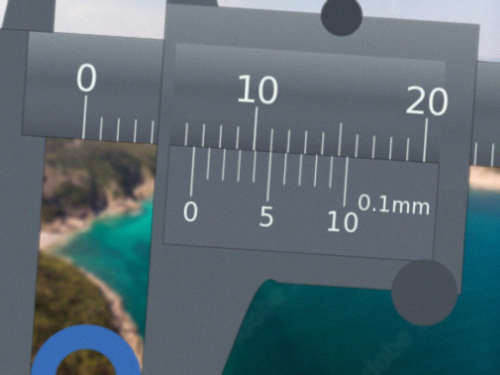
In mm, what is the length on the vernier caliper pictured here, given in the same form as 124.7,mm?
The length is 6.5,mm
